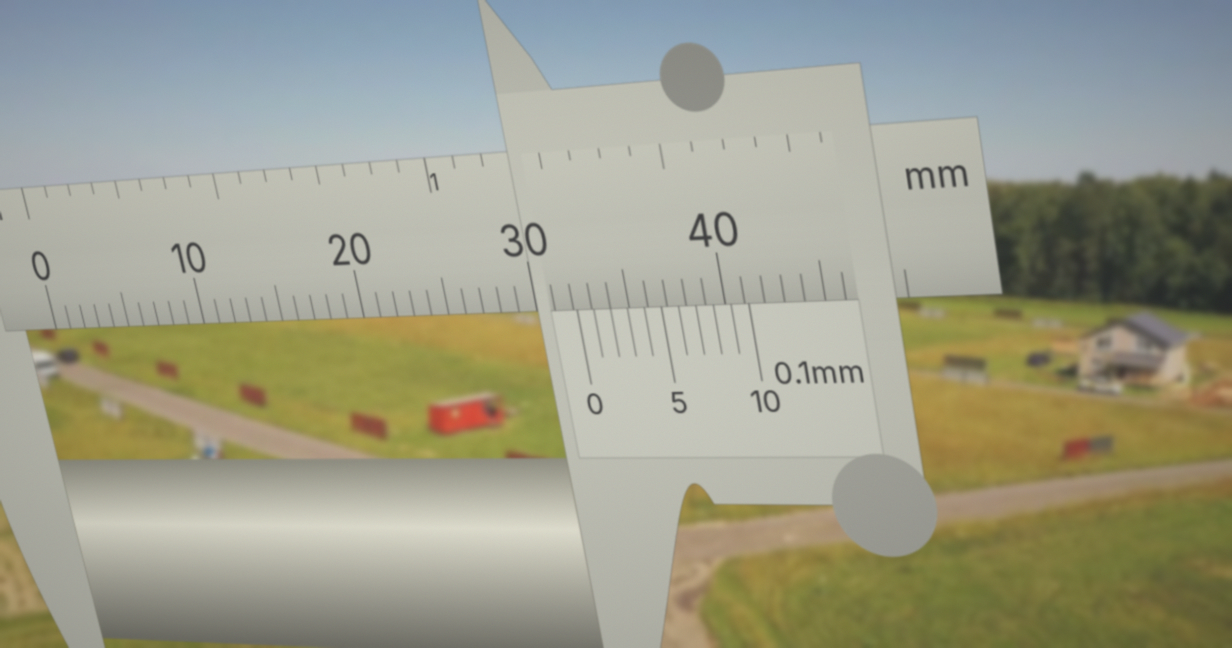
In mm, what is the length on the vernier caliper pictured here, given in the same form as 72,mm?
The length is 32.2,mm
